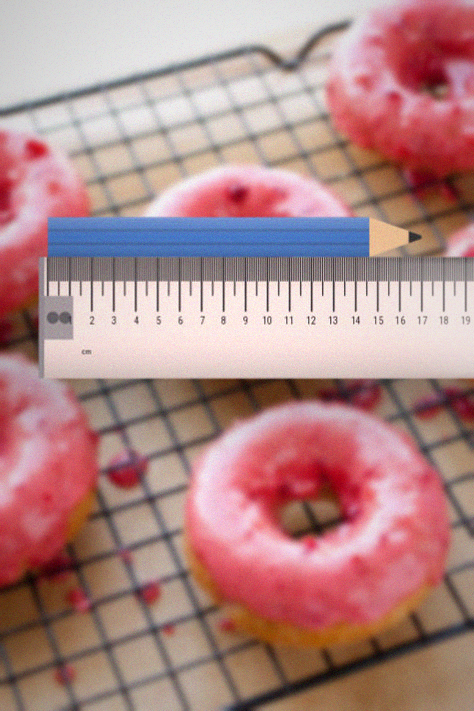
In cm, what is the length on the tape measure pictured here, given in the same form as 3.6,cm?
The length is 17,cm
